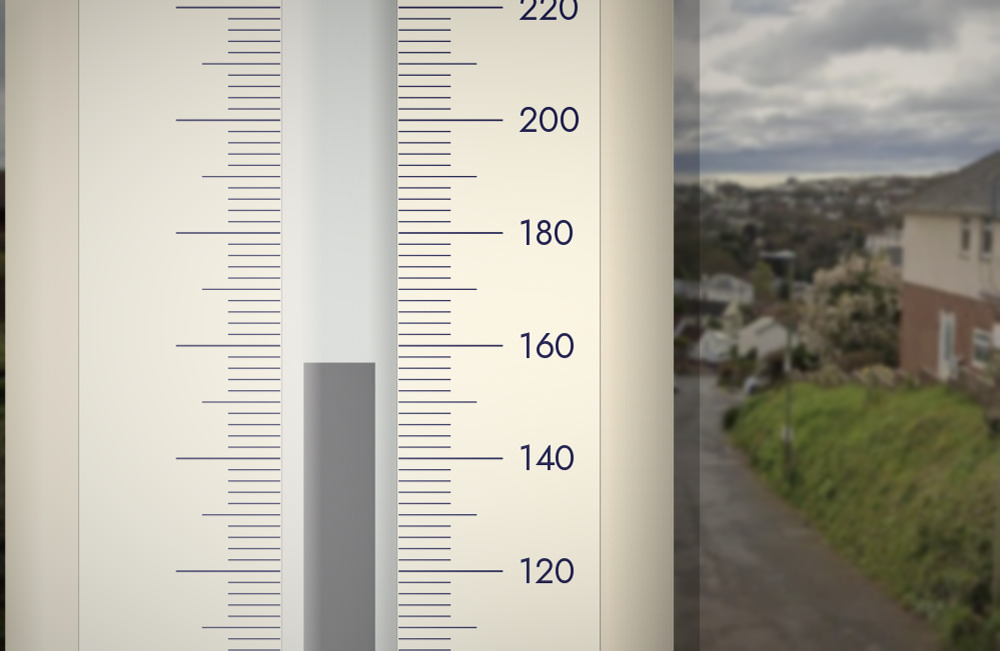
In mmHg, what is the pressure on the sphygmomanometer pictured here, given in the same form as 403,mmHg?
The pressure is 157,mmHg
